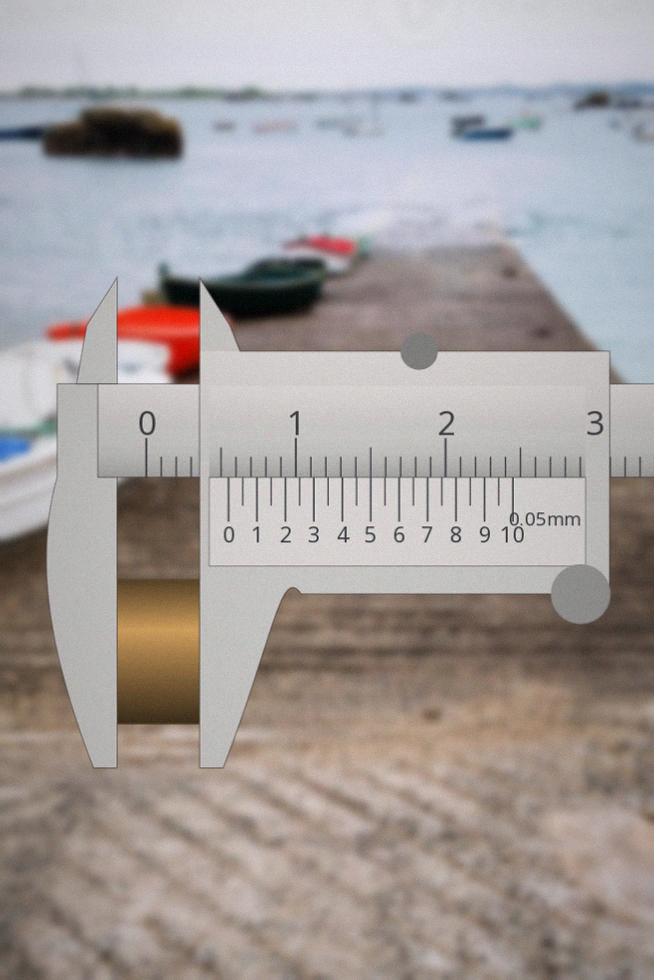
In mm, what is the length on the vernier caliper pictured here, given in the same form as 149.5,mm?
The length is 5.5,mm
